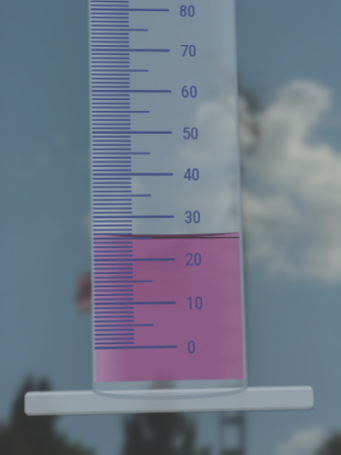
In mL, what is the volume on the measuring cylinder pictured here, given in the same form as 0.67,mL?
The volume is 25,mL
